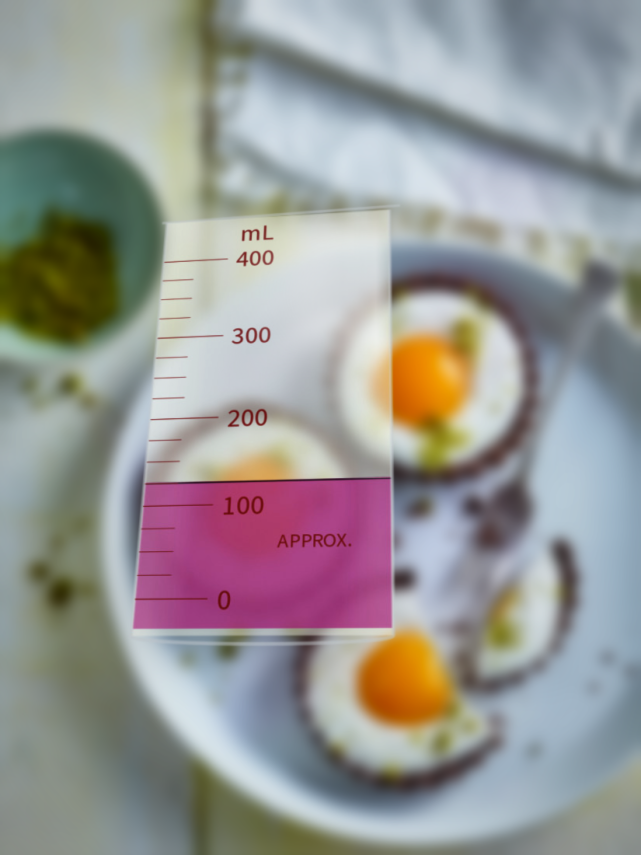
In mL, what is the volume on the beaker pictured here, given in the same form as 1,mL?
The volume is 125,mL
